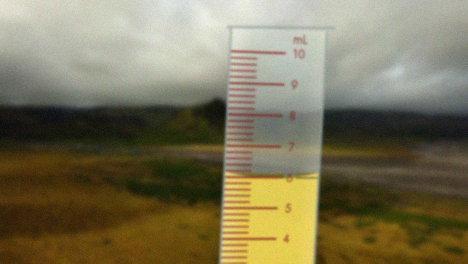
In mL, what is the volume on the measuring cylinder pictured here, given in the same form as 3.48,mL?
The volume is 6,mL
